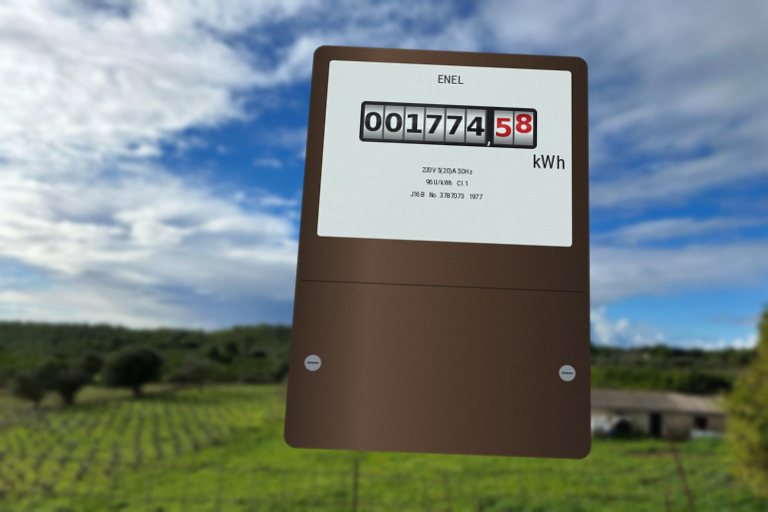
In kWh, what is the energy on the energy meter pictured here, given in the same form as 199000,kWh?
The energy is 1774.58,kWh
